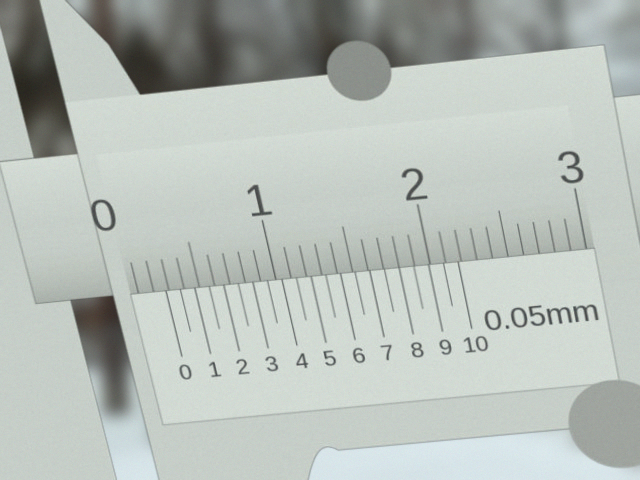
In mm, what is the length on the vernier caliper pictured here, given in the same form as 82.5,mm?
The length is 2.8,mm
